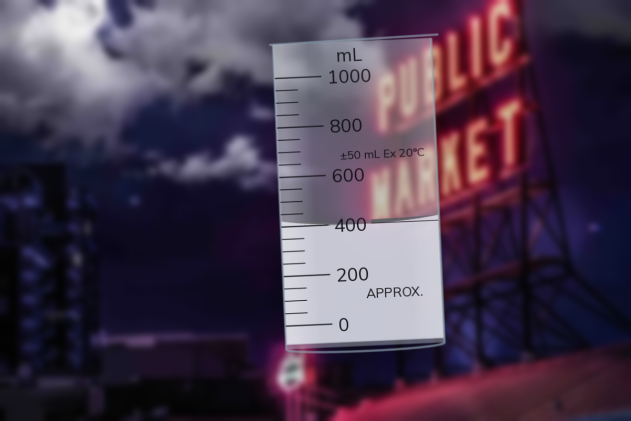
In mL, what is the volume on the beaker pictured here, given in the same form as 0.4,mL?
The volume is 400,mL
